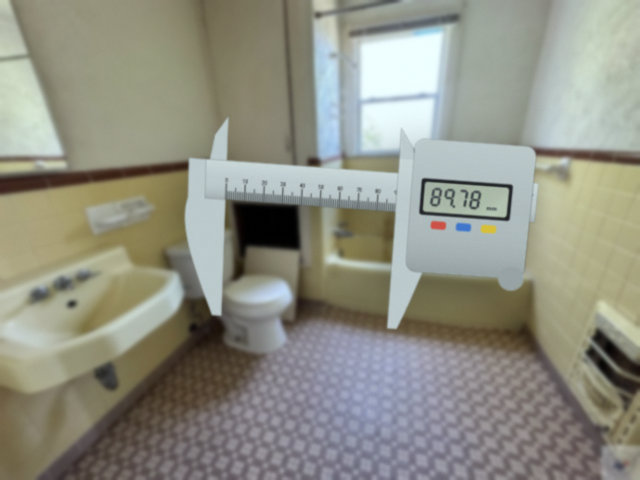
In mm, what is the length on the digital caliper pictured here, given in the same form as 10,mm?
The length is 89.78,mm
